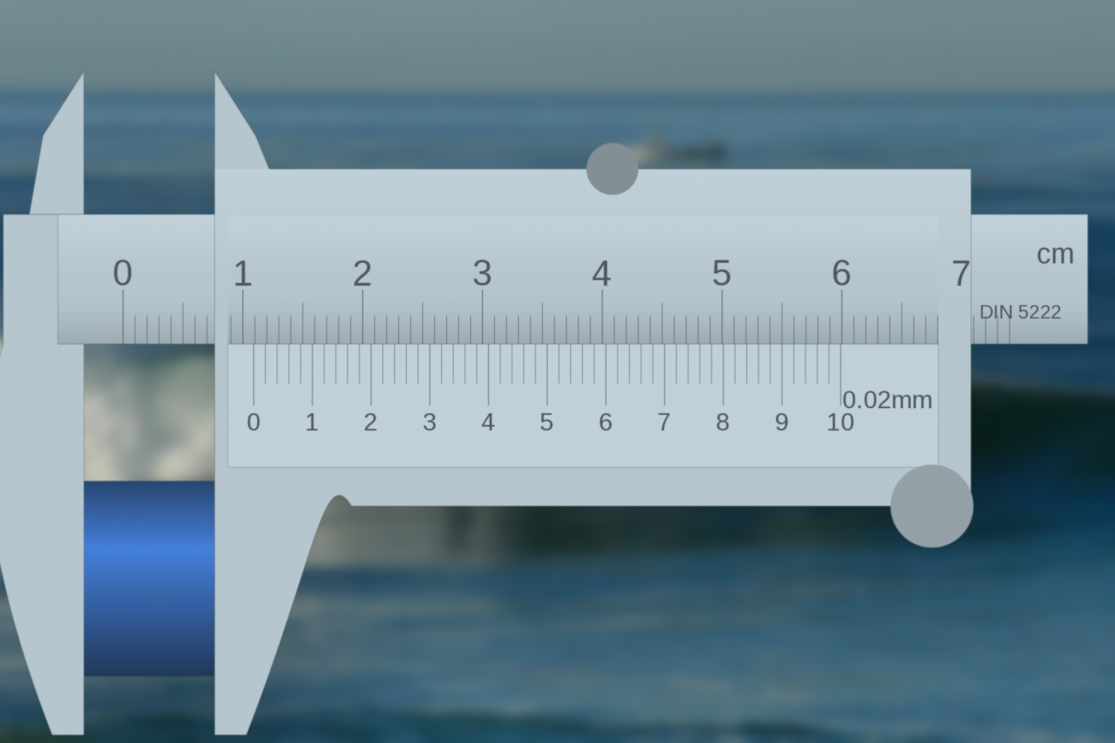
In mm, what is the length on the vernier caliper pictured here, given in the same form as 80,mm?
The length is 10.9,mm
